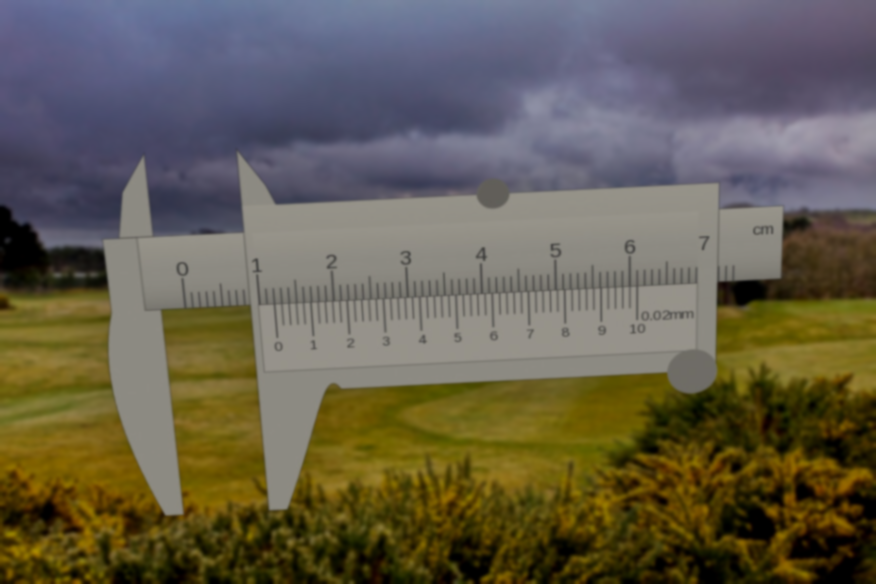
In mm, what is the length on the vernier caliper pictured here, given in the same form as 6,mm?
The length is 12.0,mm
